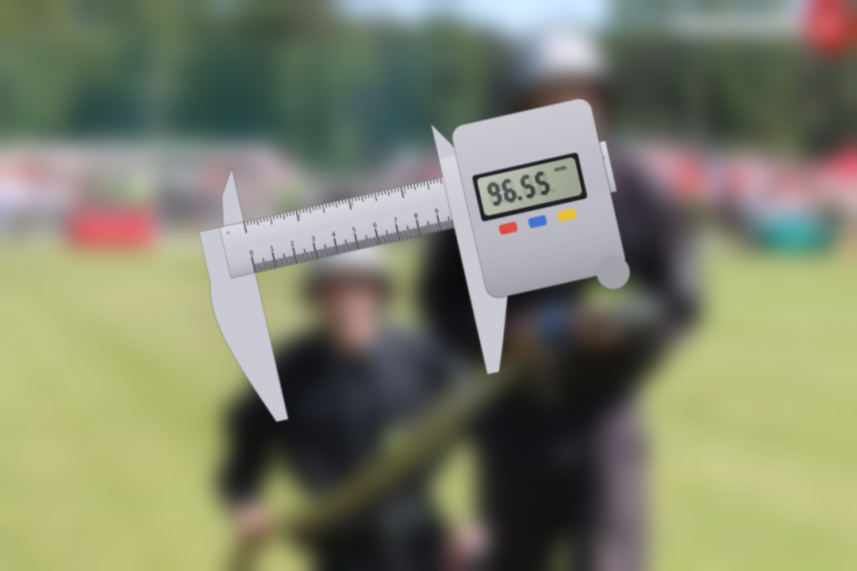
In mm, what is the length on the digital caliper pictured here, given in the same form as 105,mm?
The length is 96.55,mm
